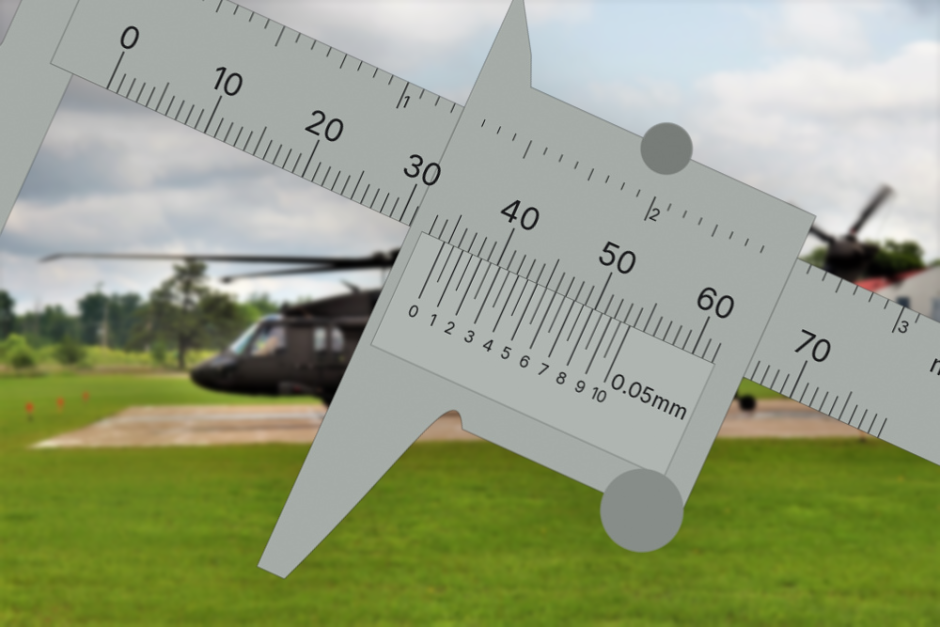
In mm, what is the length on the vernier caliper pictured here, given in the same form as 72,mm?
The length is 34.6,mm
